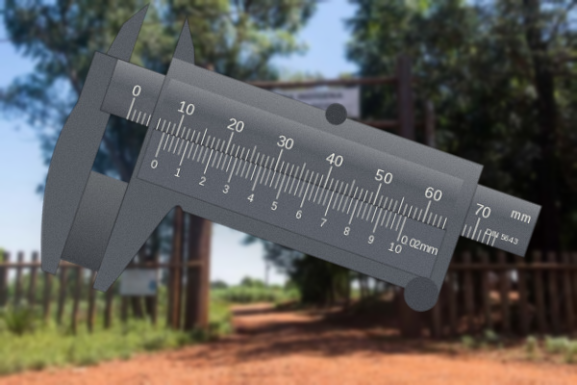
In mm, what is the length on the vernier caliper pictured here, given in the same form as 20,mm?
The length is 7.6,mm
